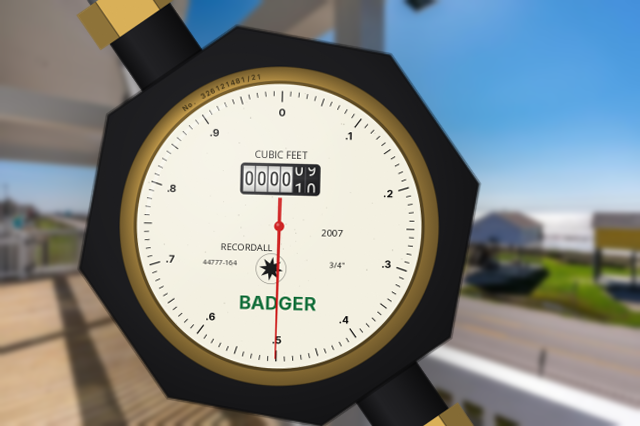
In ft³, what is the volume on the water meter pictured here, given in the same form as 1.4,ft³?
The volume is 9.50,ft³
